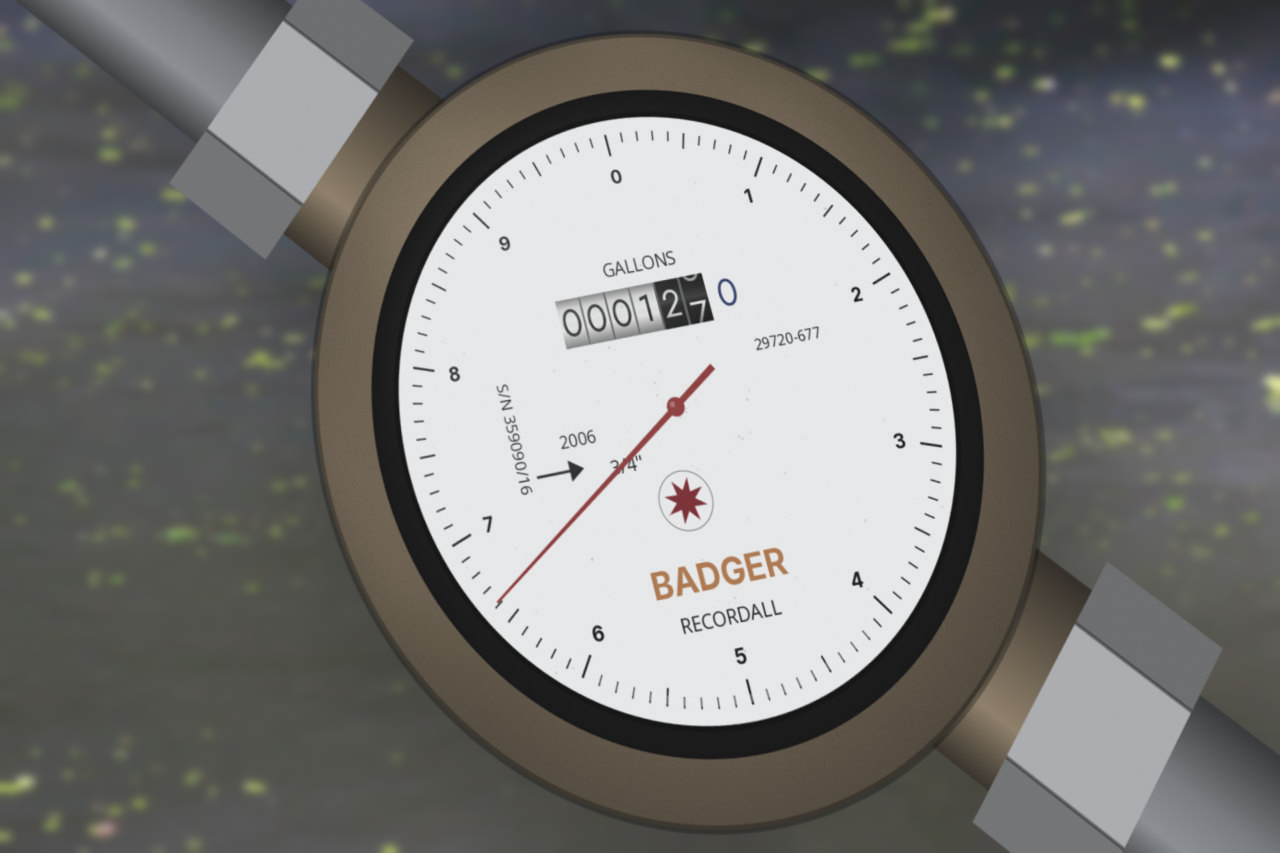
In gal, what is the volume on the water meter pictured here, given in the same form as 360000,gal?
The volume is 1266.6,gal
